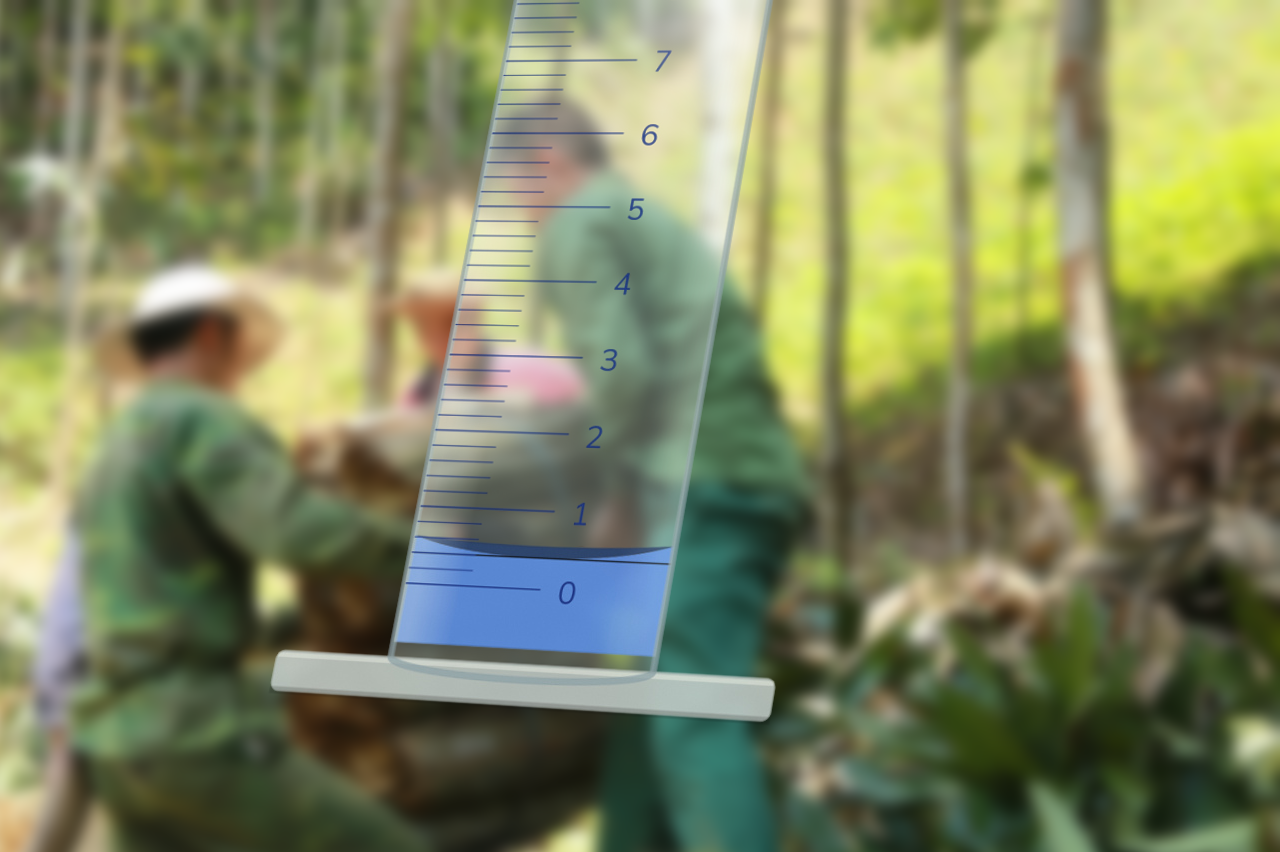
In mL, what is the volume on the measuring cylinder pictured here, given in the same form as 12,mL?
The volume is 0.4,mL
